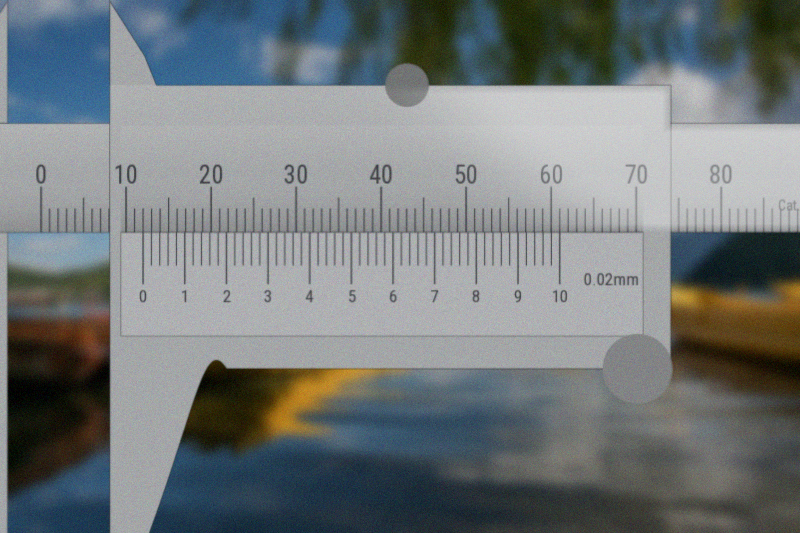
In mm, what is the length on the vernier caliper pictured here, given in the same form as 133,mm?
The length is 12.0,mm
